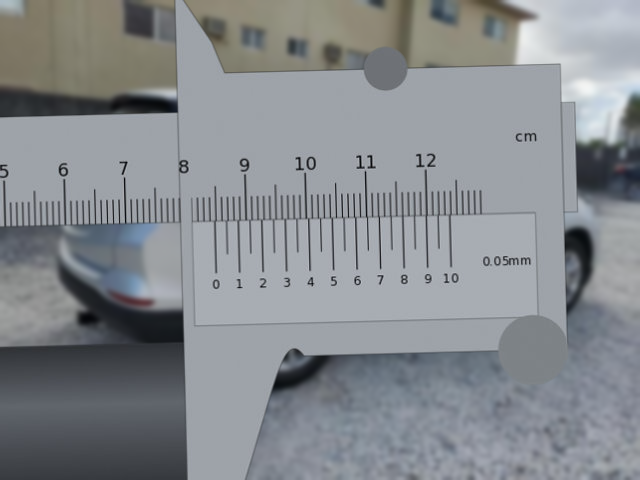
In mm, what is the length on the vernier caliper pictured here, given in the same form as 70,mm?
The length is 84.8,mm
